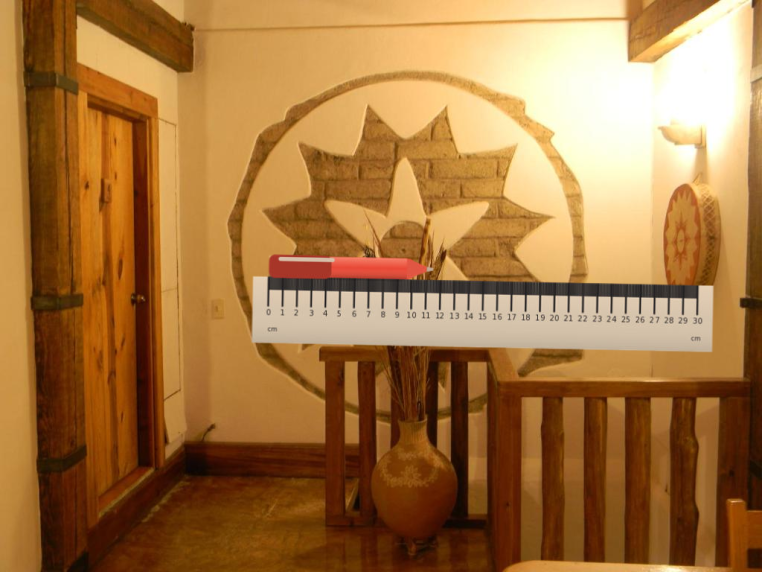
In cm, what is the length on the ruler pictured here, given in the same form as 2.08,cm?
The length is 11.5,cm
